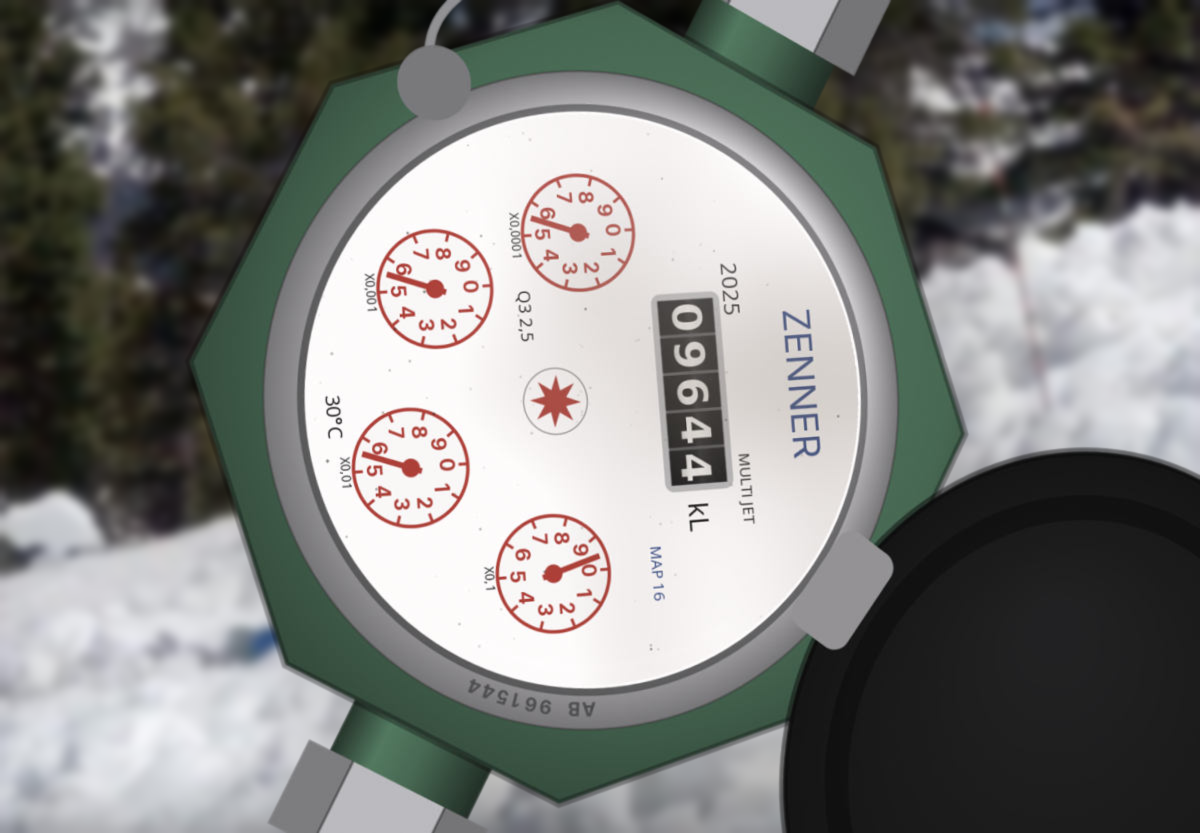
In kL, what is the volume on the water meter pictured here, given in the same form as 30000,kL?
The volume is 9643.9555,kL
